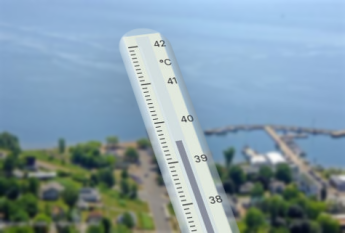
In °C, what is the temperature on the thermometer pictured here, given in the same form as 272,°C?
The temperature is 39.5,°C
